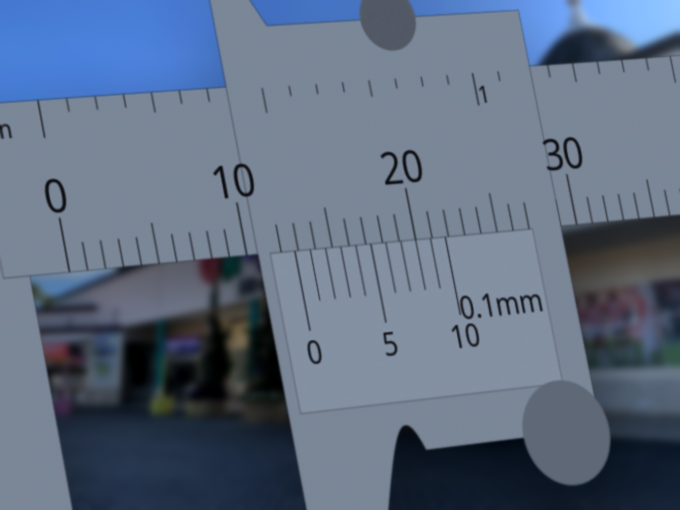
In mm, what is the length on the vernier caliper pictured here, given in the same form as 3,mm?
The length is 12.8,mm
